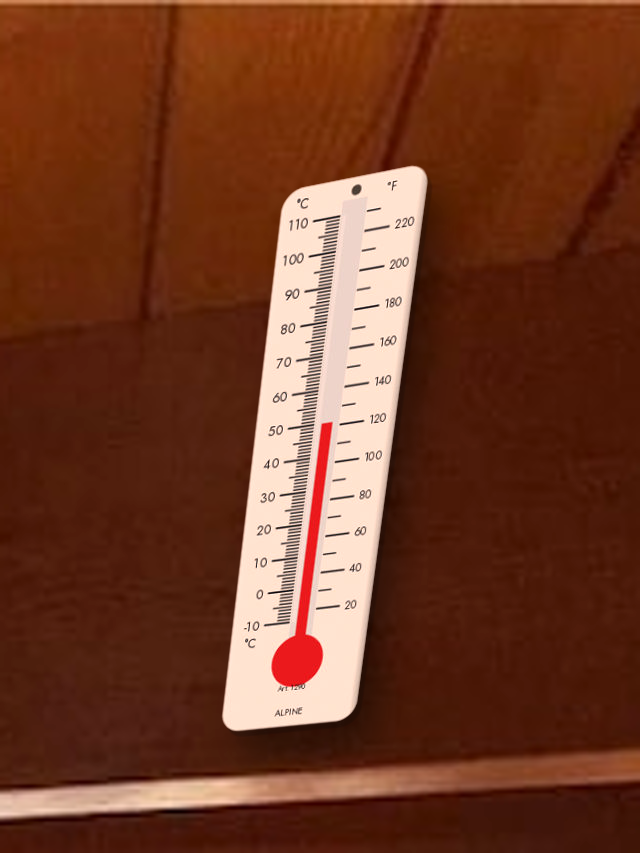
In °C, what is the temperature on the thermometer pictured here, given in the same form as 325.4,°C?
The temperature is 50,°C
